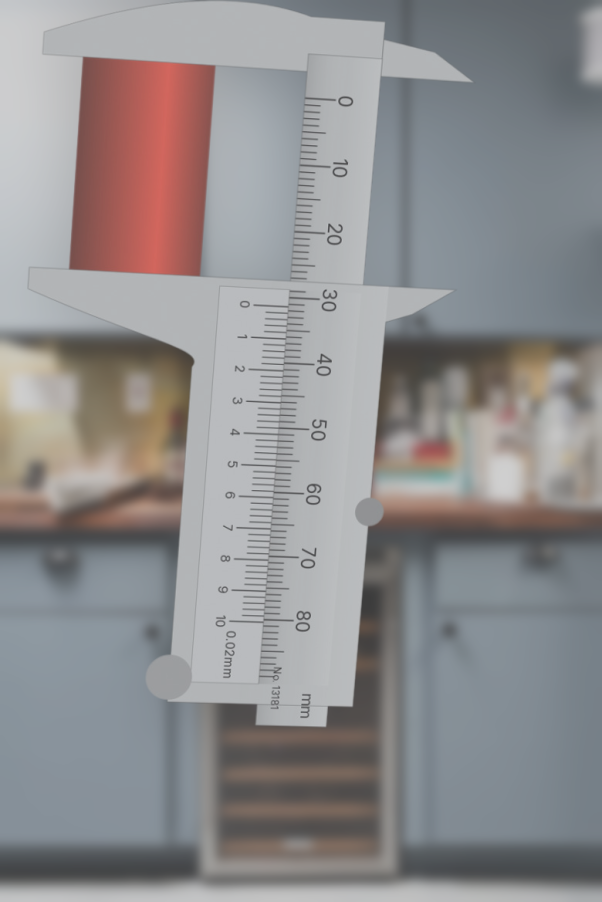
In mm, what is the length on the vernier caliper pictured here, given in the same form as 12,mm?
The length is 31.4,mm
